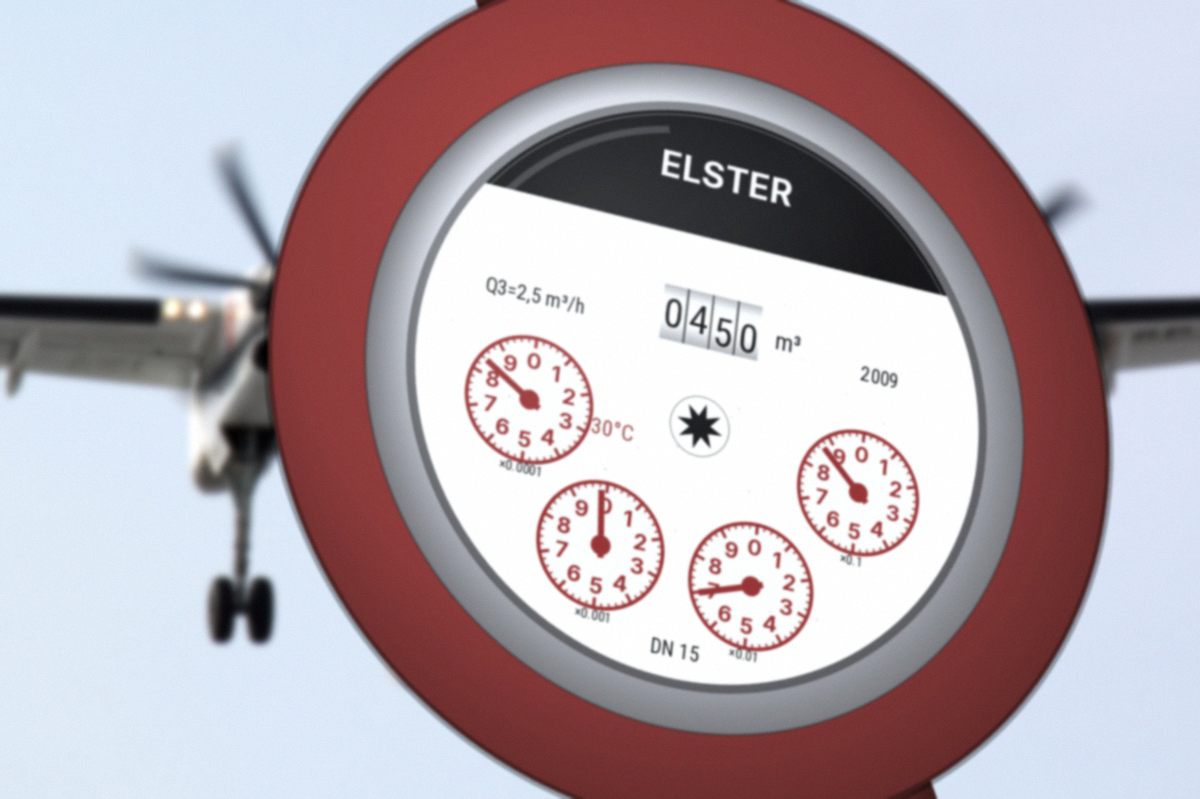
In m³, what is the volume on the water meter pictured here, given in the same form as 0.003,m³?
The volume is 449.8698,m³
